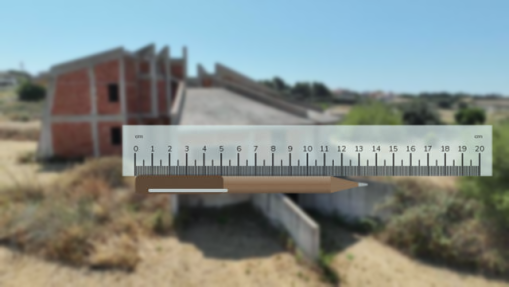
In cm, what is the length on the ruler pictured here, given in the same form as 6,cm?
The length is 13.5,cm
